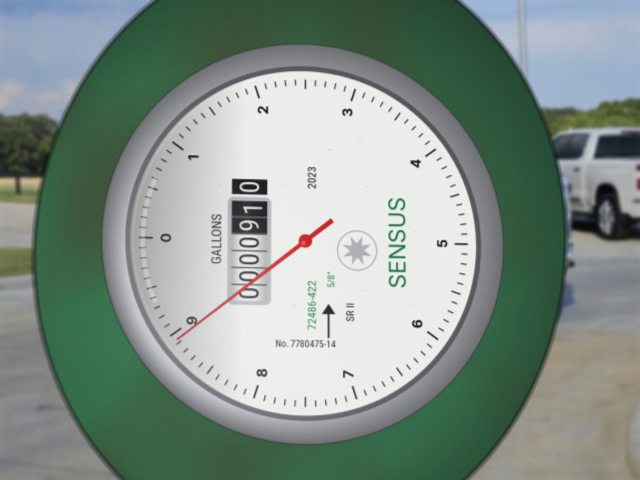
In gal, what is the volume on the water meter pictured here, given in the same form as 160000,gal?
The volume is 908.9,gal
